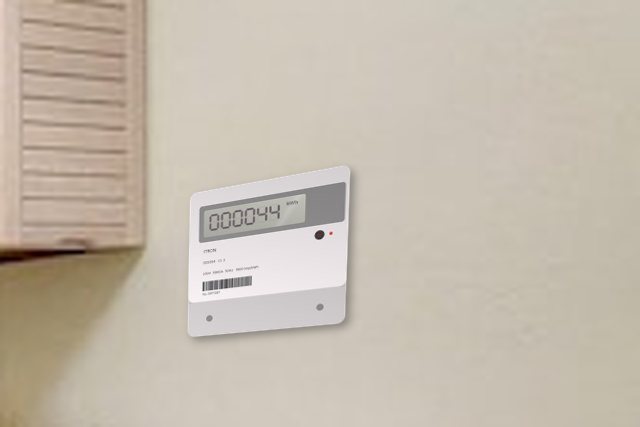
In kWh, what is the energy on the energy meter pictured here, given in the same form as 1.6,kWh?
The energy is 44,kWh
